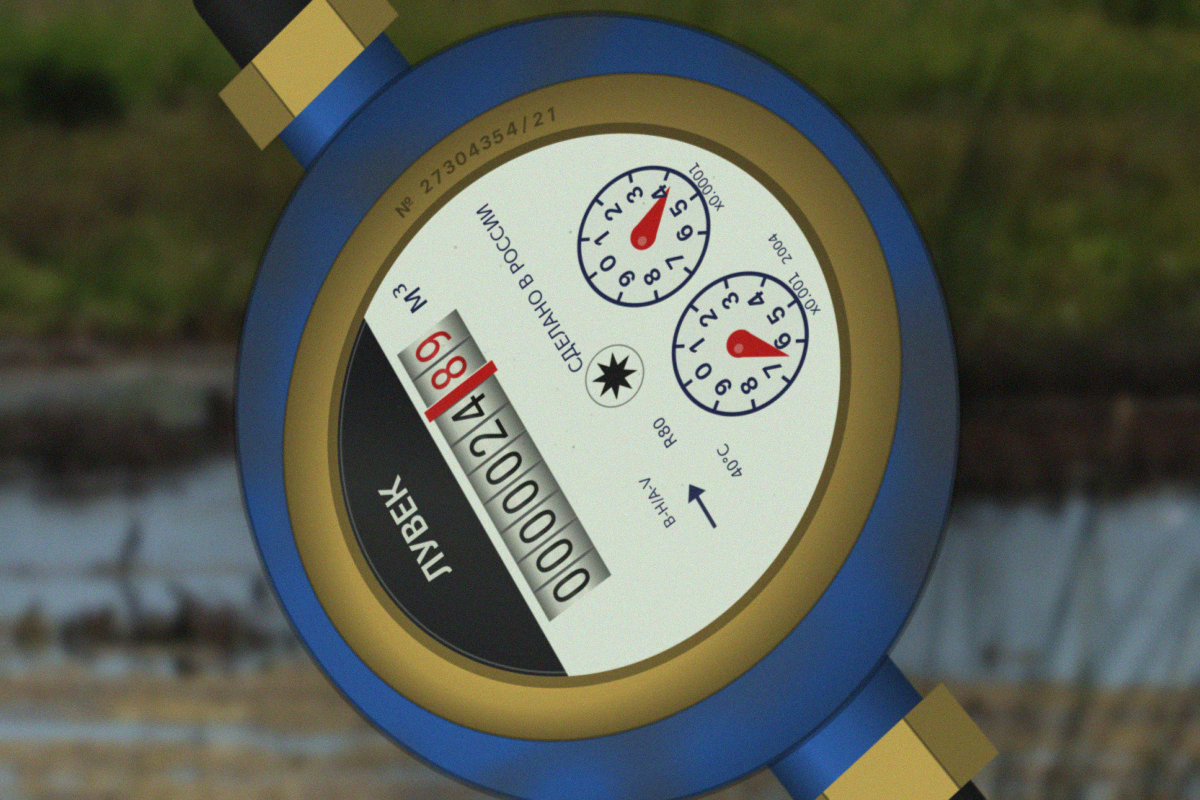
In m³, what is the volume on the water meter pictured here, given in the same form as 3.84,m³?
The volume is 24.8964,m³
